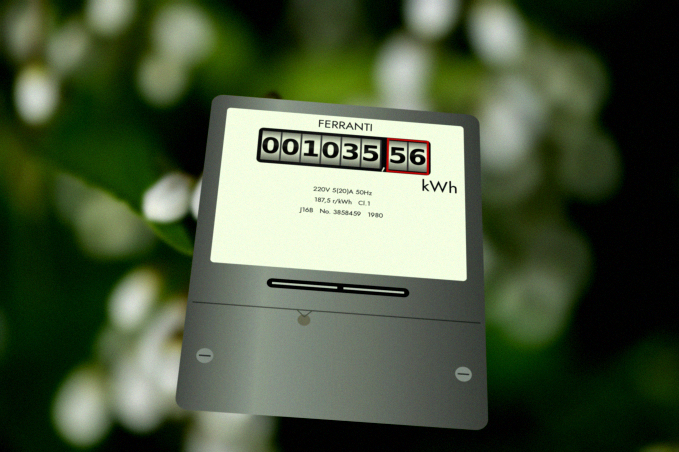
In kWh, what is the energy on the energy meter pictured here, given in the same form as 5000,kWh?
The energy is 1035.56,kWh
